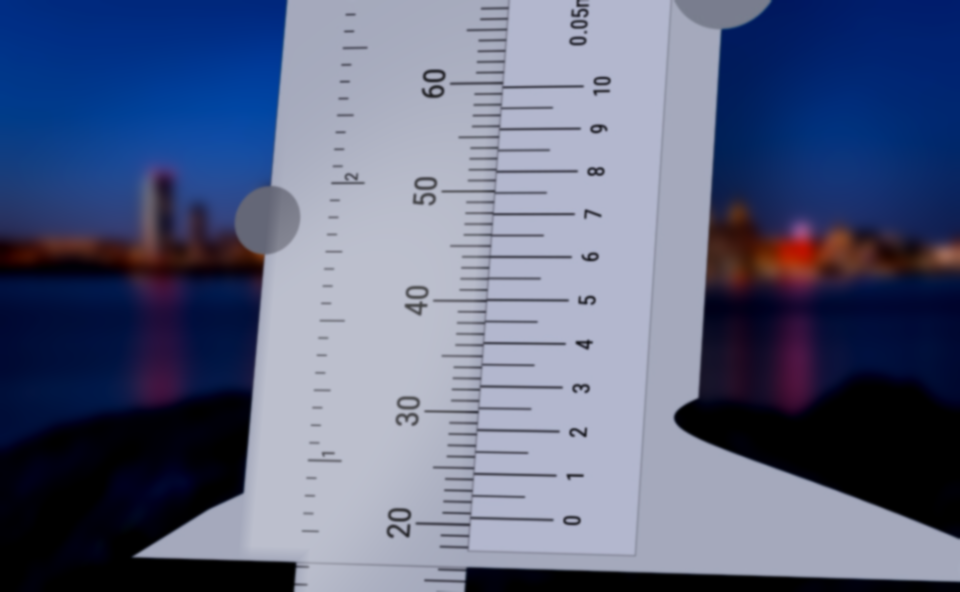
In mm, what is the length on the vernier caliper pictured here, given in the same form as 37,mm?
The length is 20.6,mm
